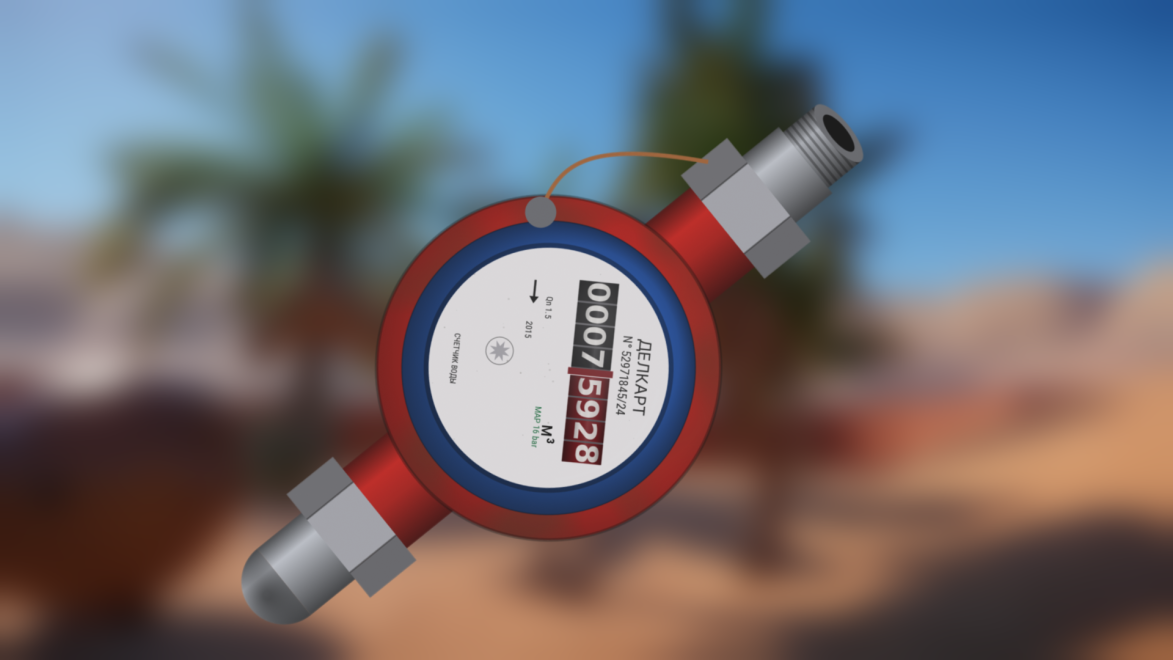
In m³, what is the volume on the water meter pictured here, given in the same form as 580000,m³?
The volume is 7.5928,m³
